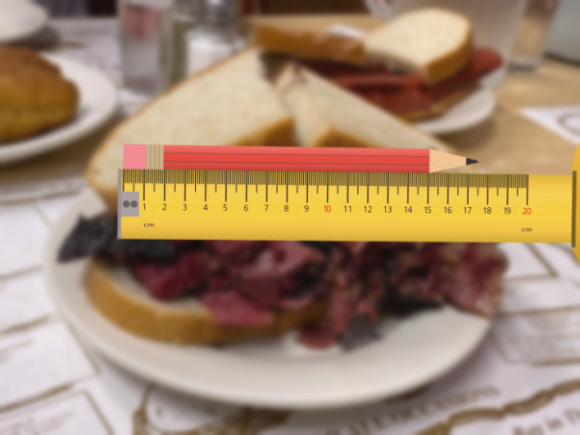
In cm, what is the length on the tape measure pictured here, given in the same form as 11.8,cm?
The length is 17.5,cm
